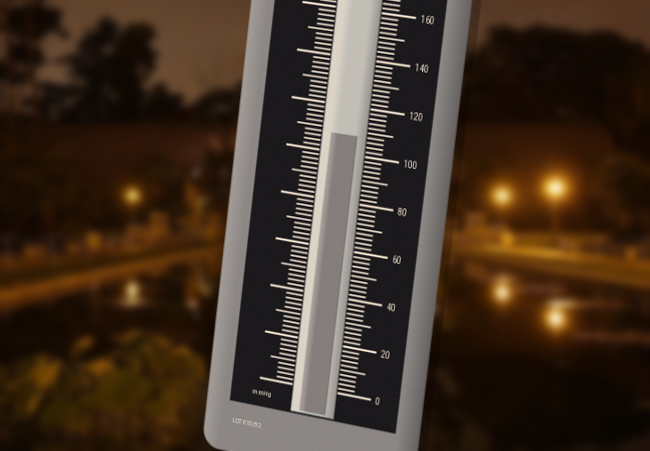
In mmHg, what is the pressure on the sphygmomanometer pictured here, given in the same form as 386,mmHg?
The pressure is 108,mmHg
